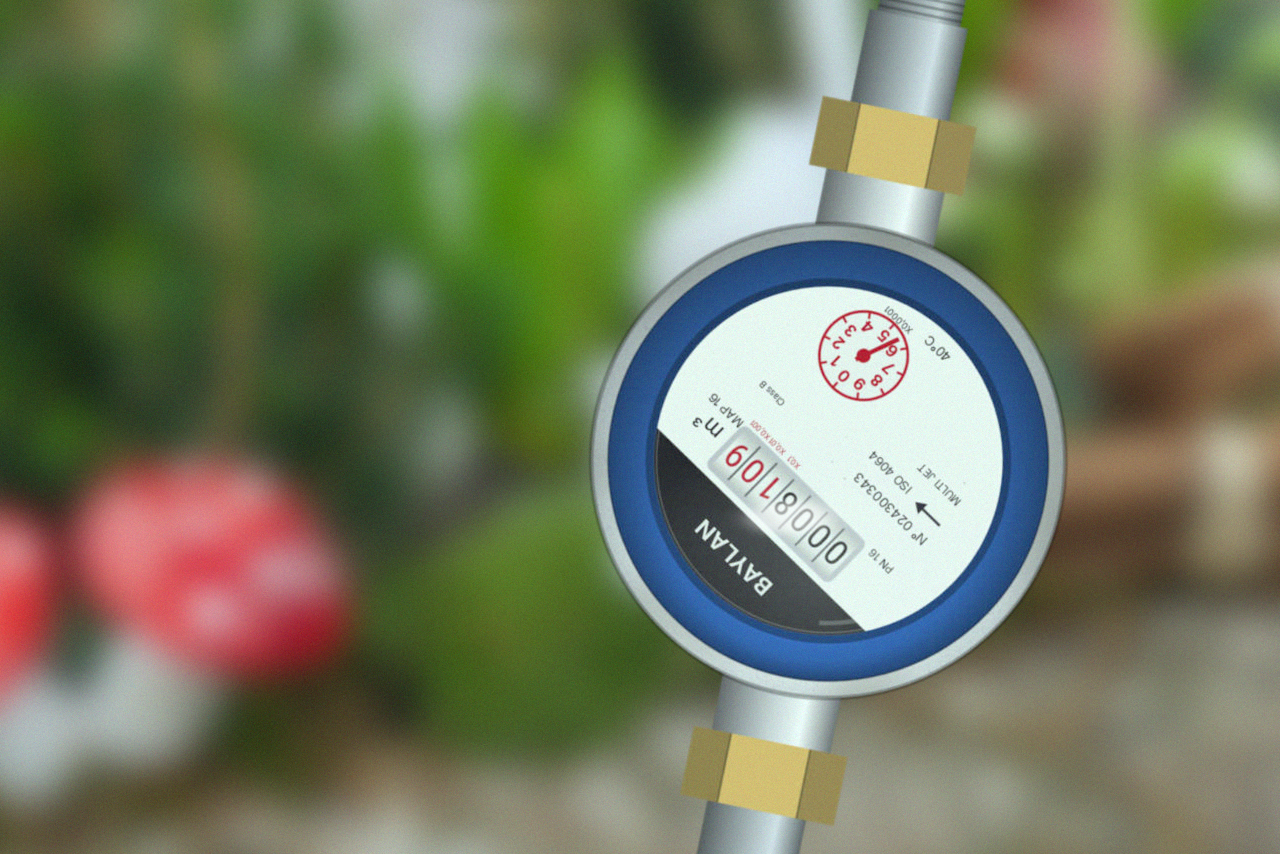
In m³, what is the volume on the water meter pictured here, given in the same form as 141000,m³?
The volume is 8.1095,m³
